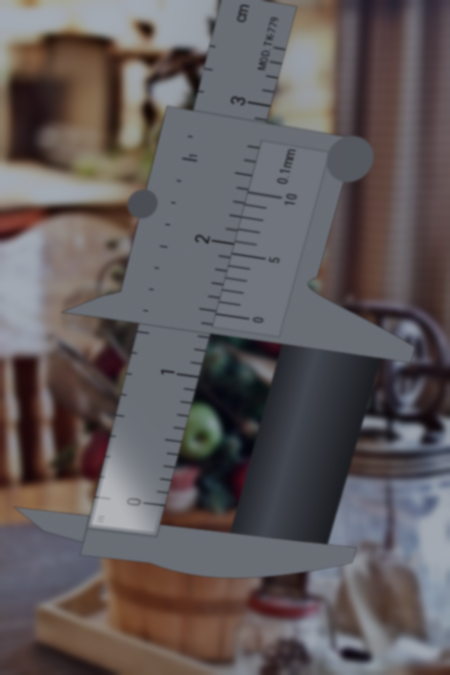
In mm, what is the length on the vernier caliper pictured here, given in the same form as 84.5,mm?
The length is 14.8,mm
